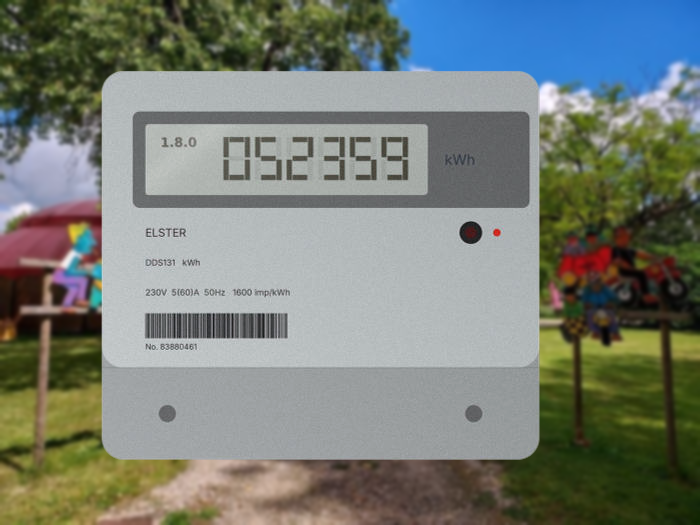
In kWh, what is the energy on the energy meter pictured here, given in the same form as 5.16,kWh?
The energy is 52359,kWh
